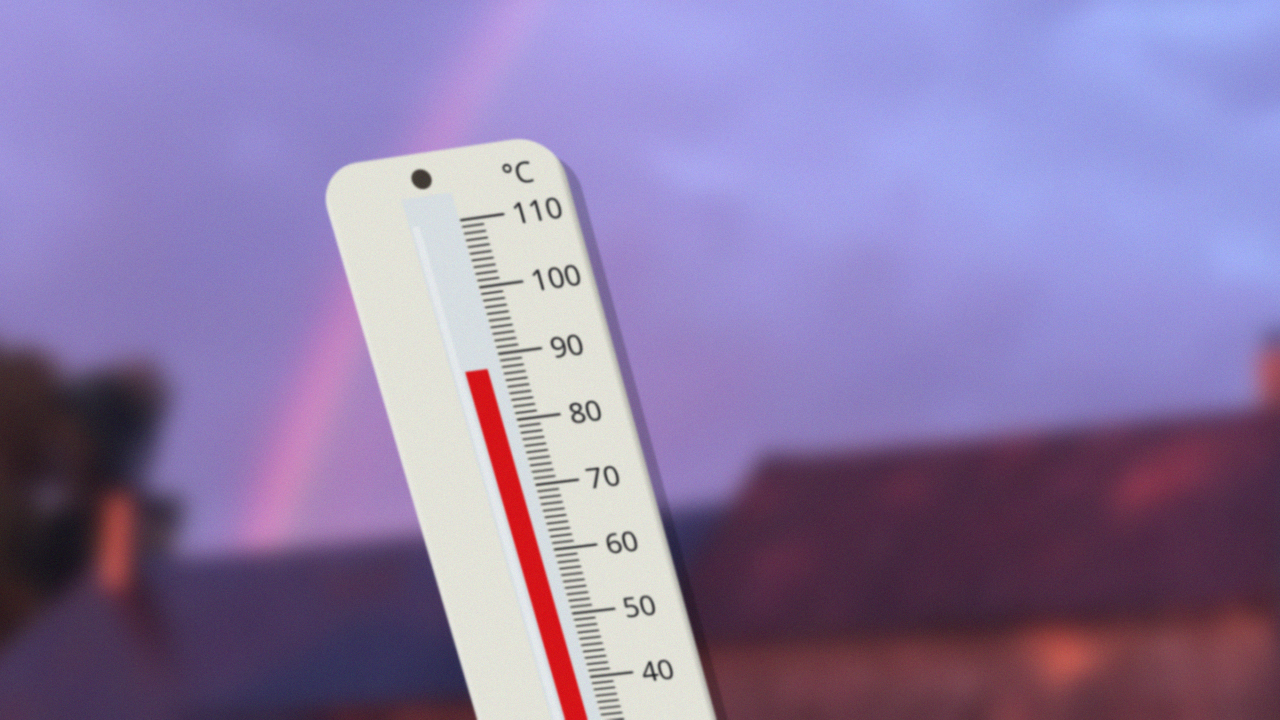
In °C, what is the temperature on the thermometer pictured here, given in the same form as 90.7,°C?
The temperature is 88,°C
